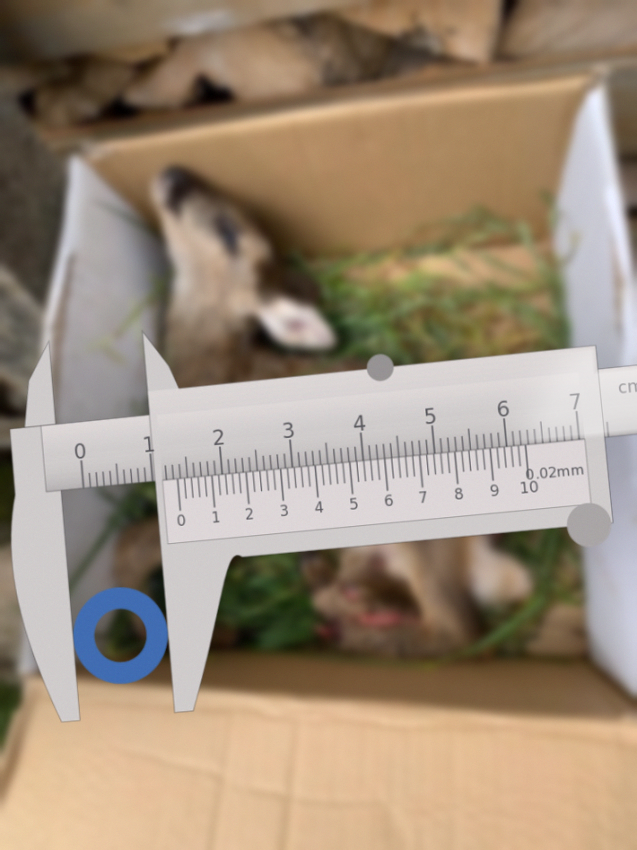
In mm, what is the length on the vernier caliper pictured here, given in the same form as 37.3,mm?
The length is 13.6,mm
